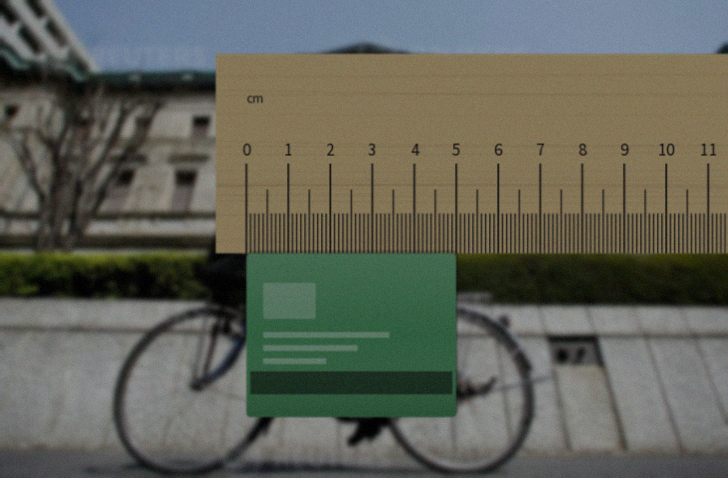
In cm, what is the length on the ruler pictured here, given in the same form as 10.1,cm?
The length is 5,cm
